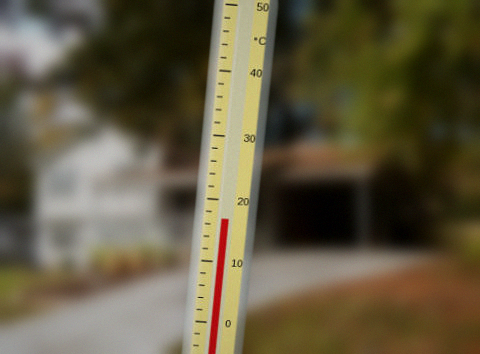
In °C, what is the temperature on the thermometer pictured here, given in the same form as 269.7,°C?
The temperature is 17,°C
